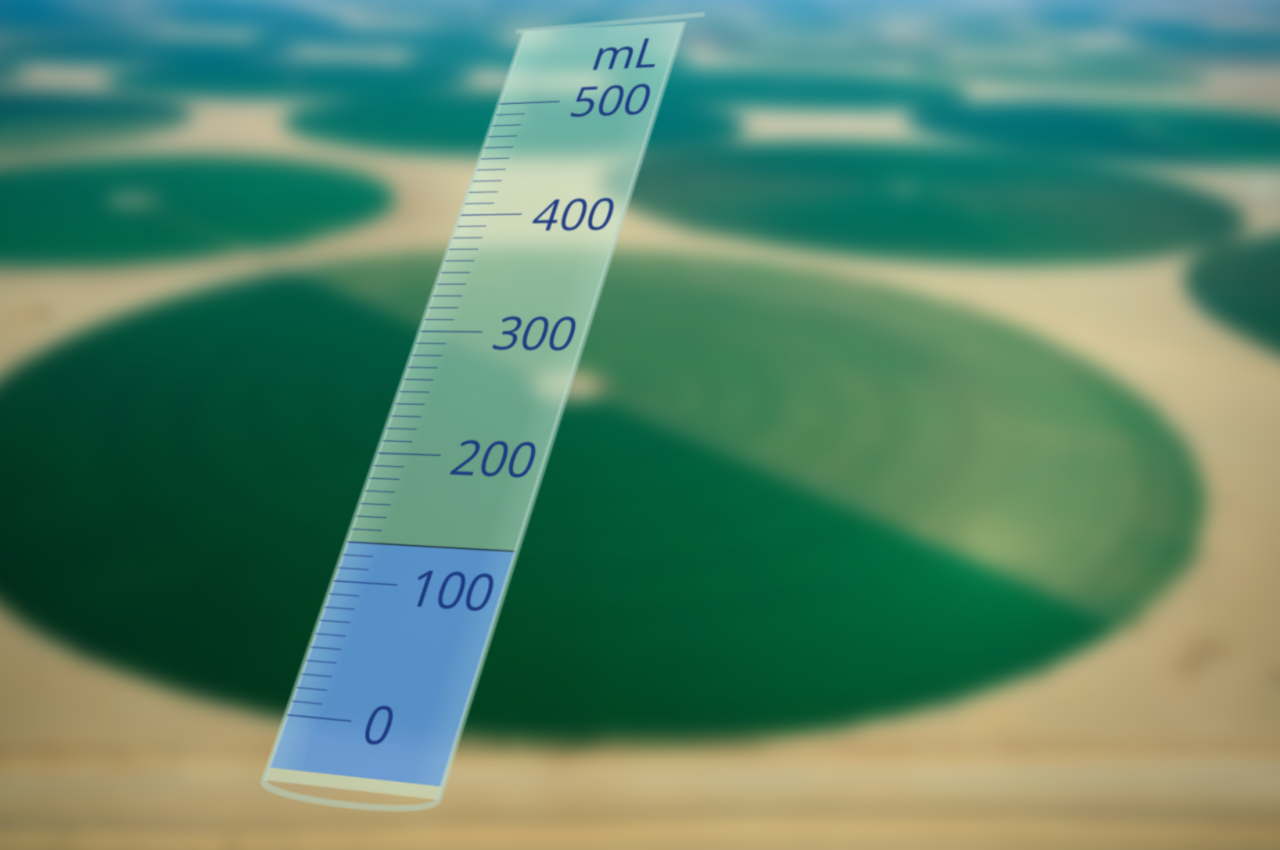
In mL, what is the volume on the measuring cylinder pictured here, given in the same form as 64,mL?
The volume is 130,mL
